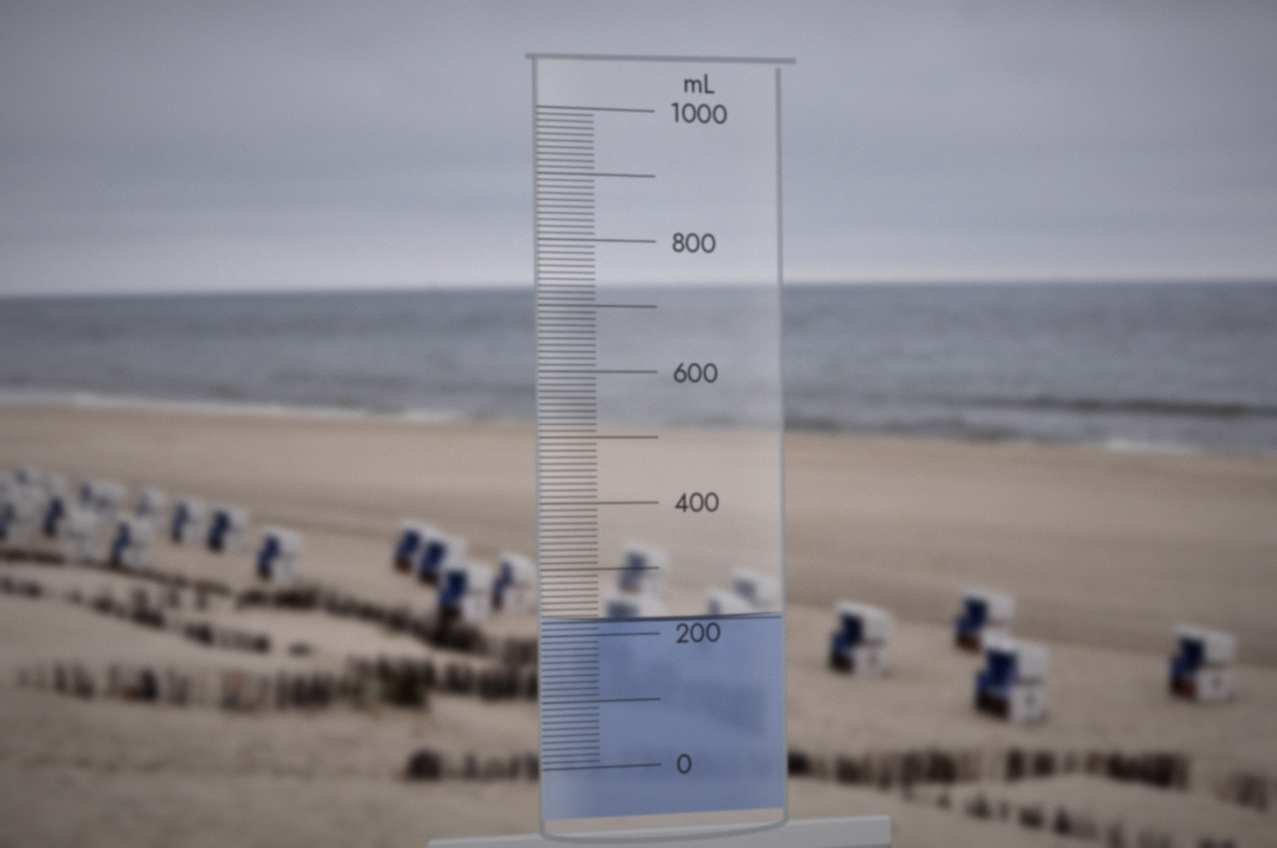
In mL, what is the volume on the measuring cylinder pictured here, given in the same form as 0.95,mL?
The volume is 220,mL
